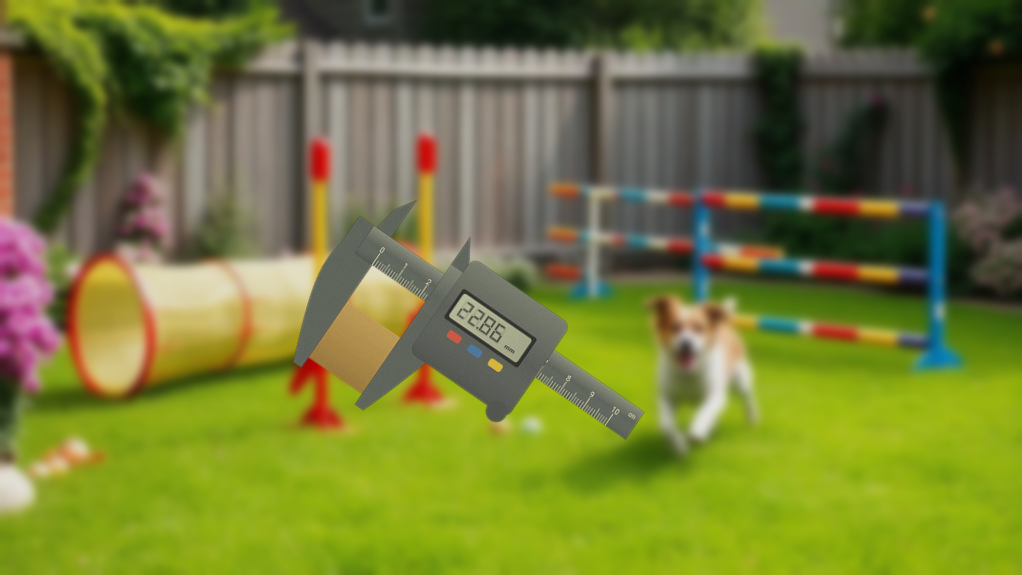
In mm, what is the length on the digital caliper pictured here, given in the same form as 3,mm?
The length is 22.86,mm
